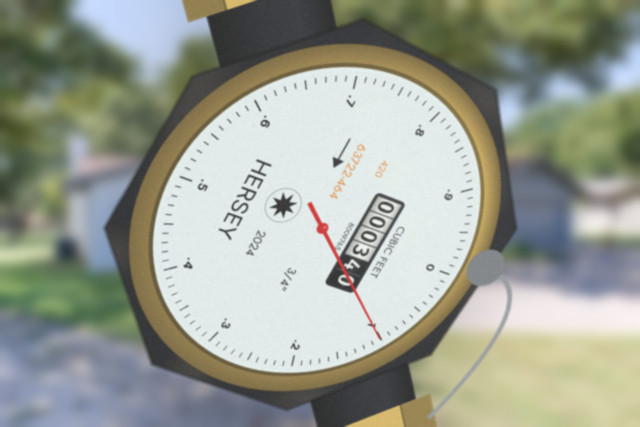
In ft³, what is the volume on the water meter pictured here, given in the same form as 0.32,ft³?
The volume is 340.10,ft³
